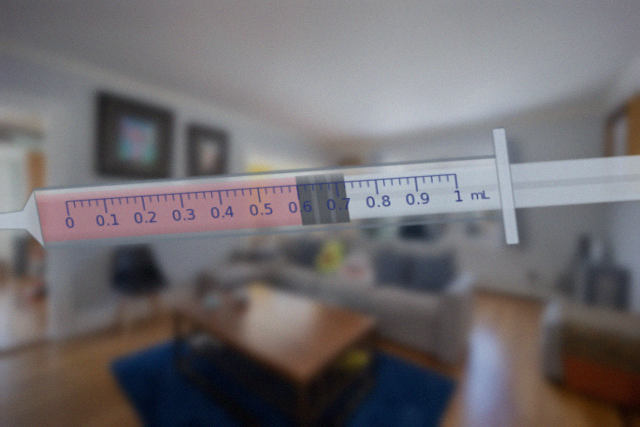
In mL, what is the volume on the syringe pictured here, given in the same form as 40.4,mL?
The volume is 0.6,mL
